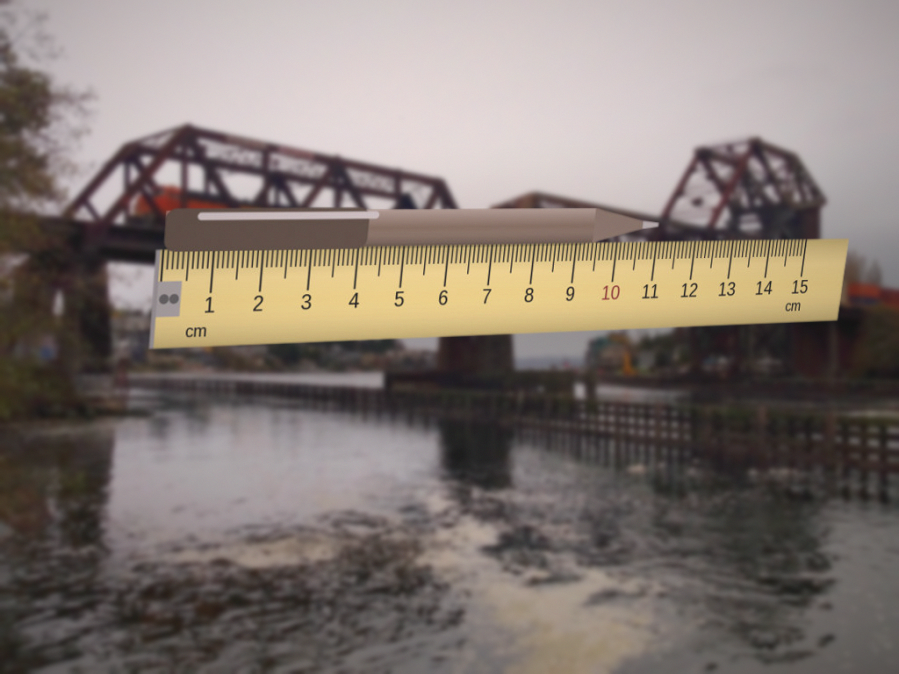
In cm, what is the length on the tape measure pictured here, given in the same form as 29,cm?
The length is 11,cm
